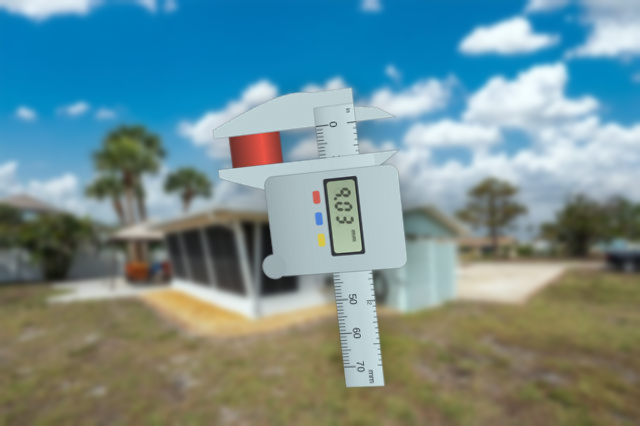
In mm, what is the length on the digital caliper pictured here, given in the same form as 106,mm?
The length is 9.03,mm
